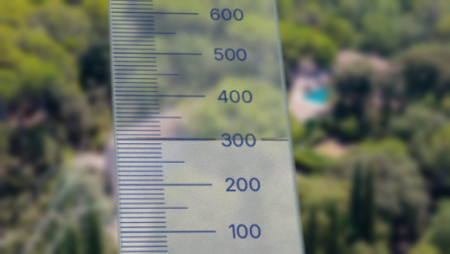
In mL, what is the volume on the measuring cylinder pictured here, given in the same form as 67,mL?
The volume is 300,mL
